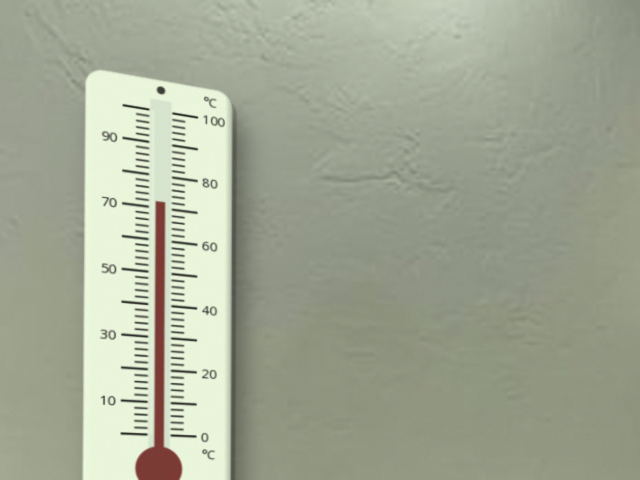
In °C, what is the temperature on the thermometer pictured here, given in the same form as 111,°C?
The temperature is 72,°C
